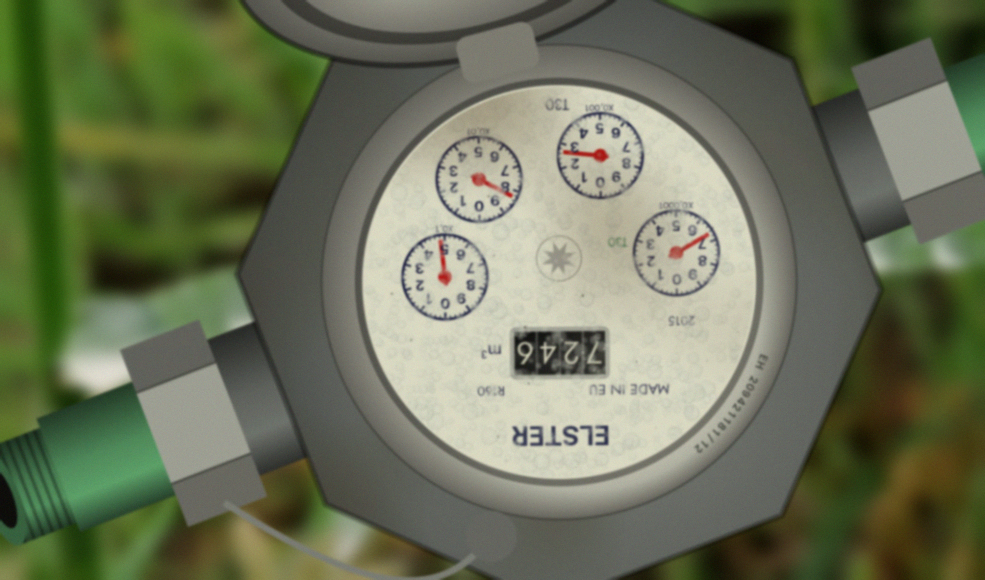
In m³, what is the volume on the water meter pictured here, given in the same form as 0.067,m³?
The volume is 7246.4826,m³
